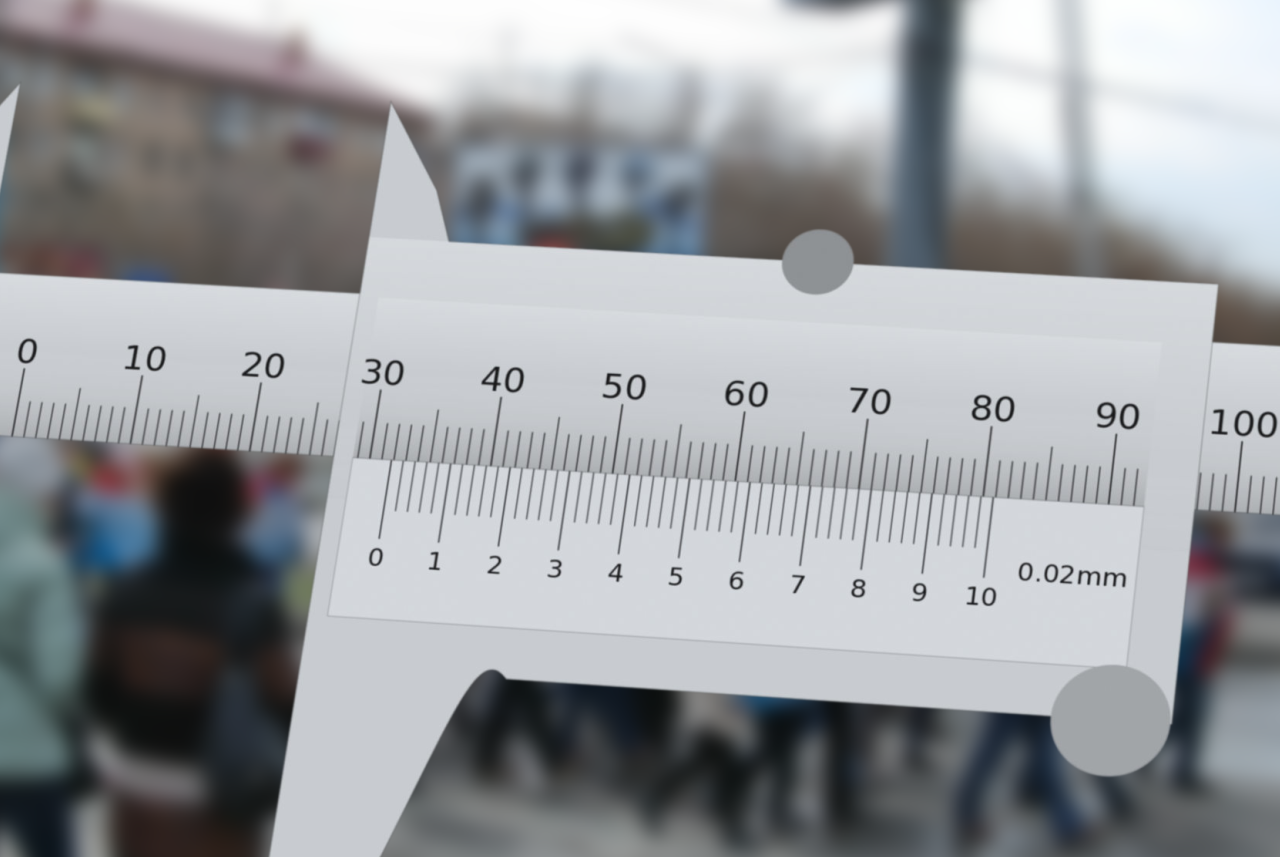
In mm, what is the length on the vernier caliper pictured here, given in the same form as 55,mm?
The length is 31.8,mm
